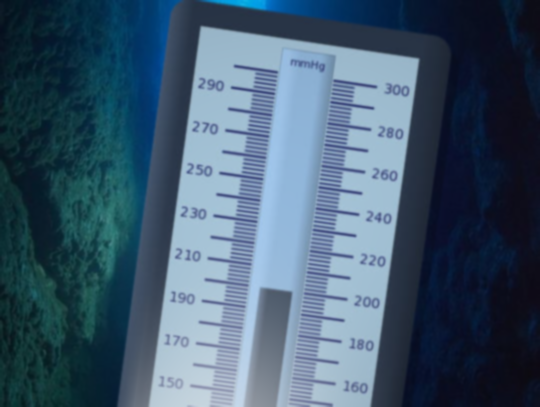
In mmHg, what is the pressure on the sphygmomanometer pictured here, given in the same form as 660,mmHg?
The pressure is 200,mmHg
